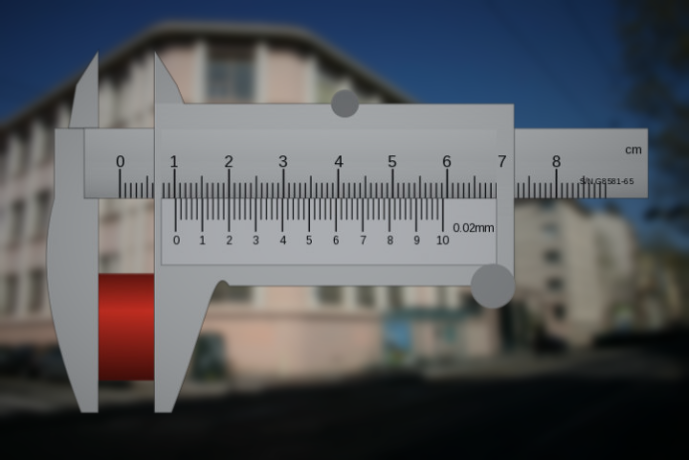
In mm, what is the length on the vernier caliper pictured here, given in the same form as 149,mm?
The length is 10.2,mm
